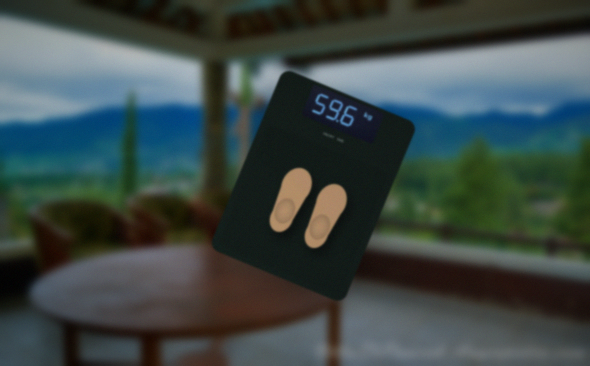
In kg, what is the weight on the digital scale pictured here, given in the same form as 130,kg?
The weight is 59.6,kg
